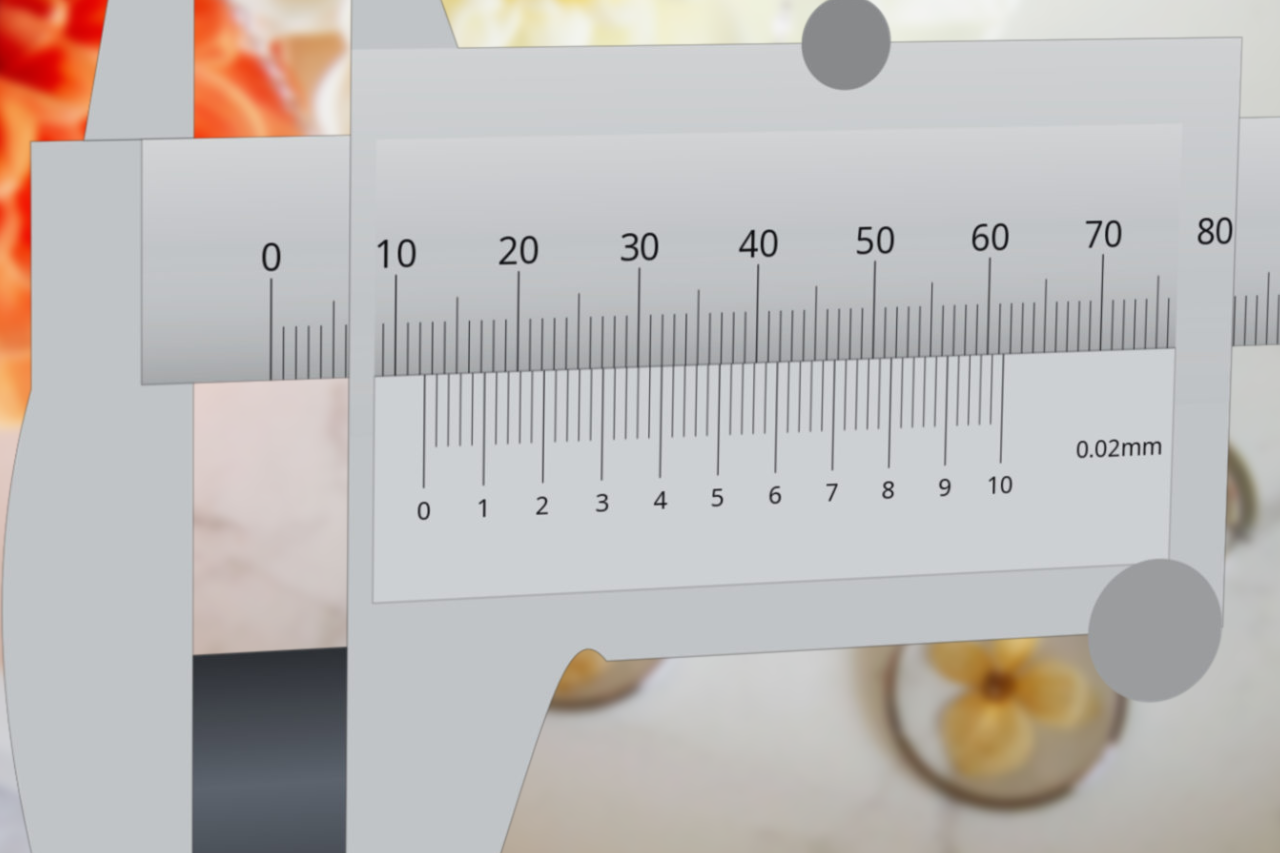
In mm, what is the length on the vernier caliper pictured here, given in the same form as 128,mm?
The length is 12.4,mm
